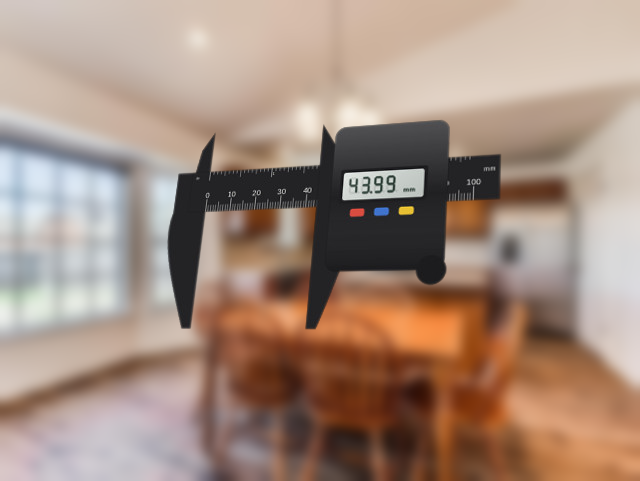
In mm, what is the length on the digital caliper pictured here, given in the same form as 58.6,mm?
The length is 43.99,mm
